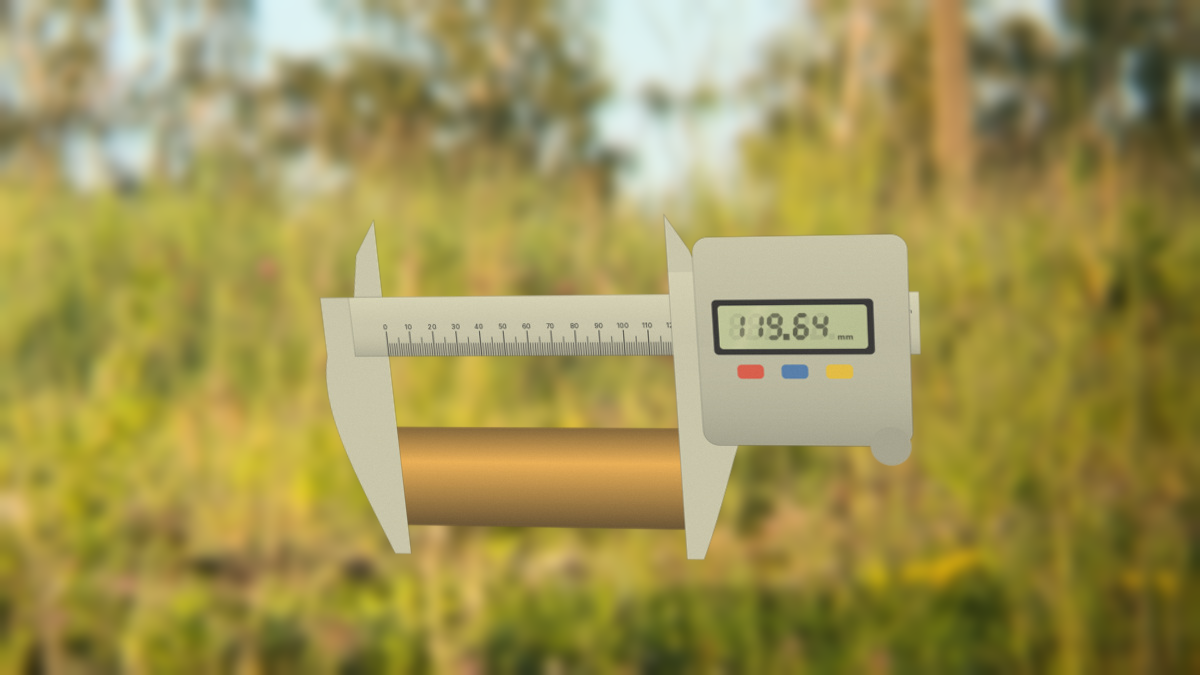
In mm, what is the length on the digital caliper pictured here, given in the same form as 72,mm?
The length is 119.64,mm
